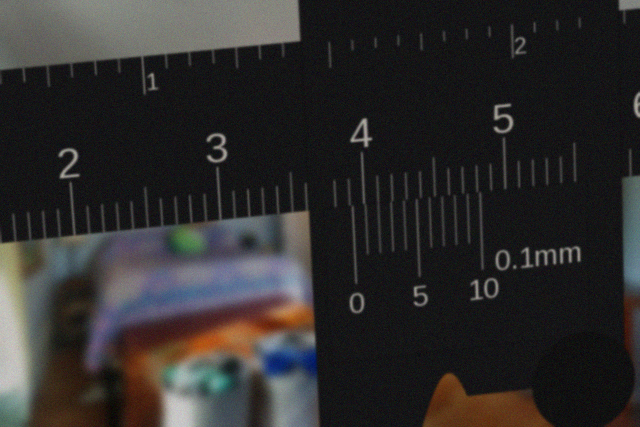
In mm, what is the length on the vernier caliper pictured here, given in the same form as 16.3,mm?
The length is 39.2,mm
